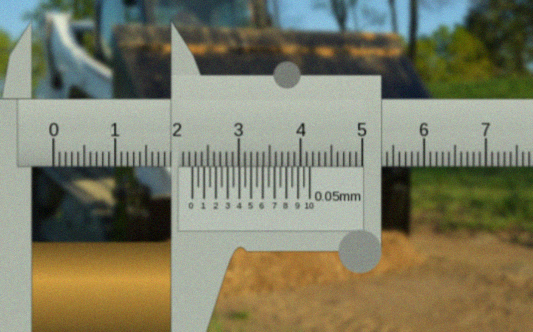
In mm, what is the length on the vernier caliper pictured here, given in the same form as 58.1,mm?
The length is 22.5,mm
